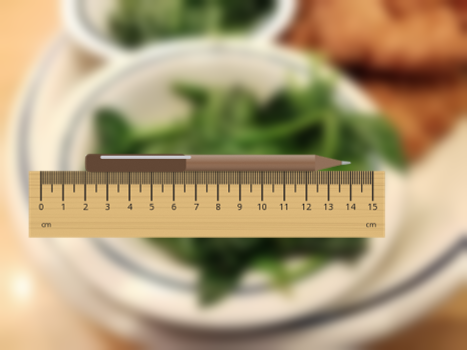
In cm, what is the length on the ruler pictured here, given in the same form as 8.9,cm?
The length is 12,cm
